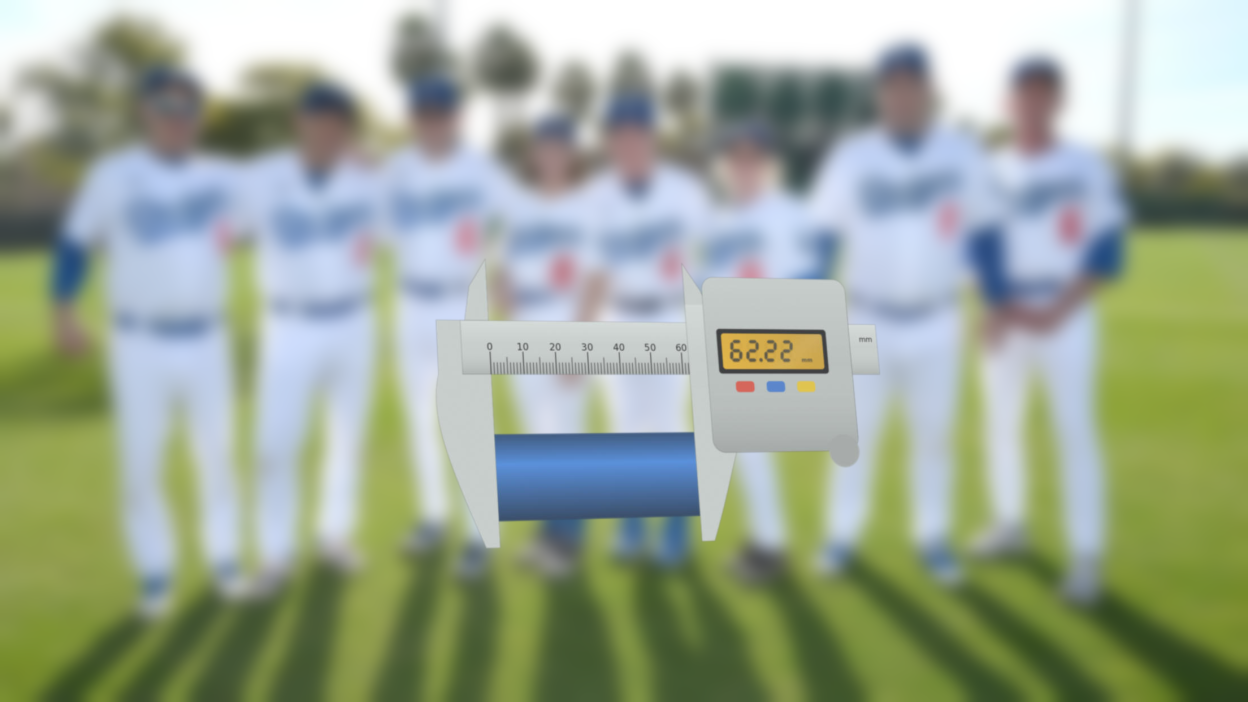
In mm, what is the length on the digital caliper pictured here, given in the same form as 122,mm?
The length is 62.22,mm
